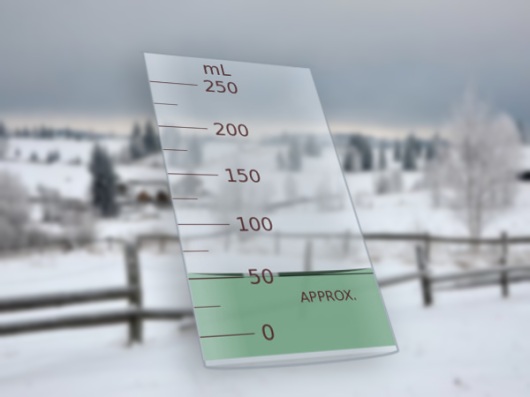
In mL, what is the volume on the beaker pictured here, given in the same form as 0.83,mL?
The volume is 50,mL
